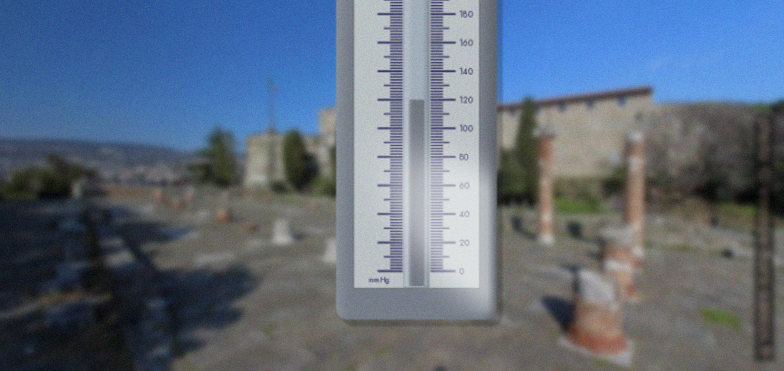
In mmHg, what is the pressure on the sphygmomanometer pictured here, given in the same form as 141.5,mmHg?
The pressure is 120,mmHg
